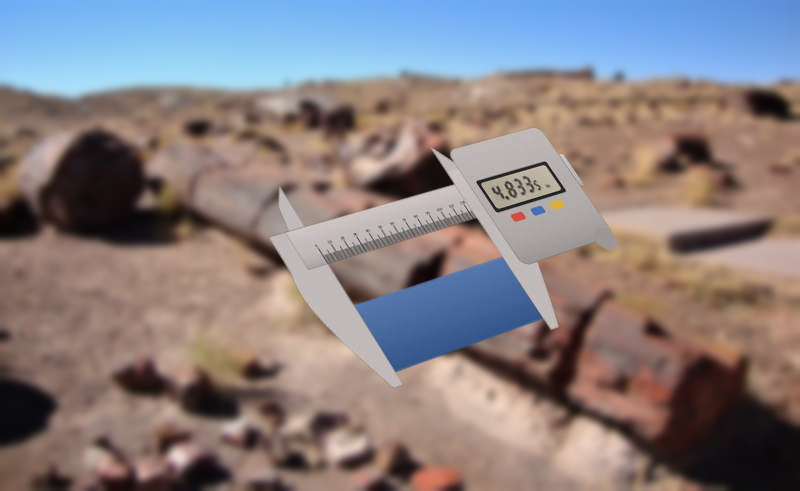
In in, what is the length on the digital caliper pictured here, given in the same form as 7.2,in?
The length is 4.8335,in
